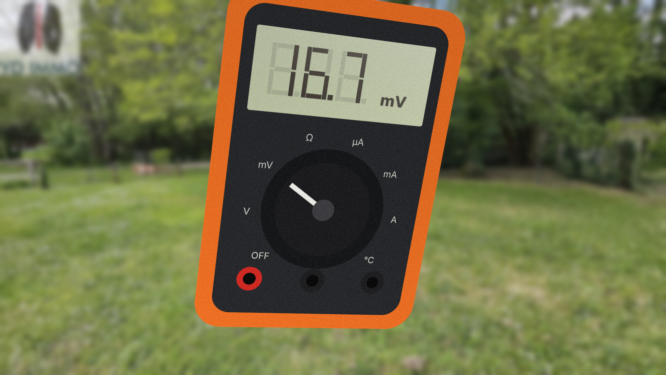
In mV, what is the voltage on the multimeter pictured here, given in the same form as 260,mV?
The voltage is 16.7,mV
